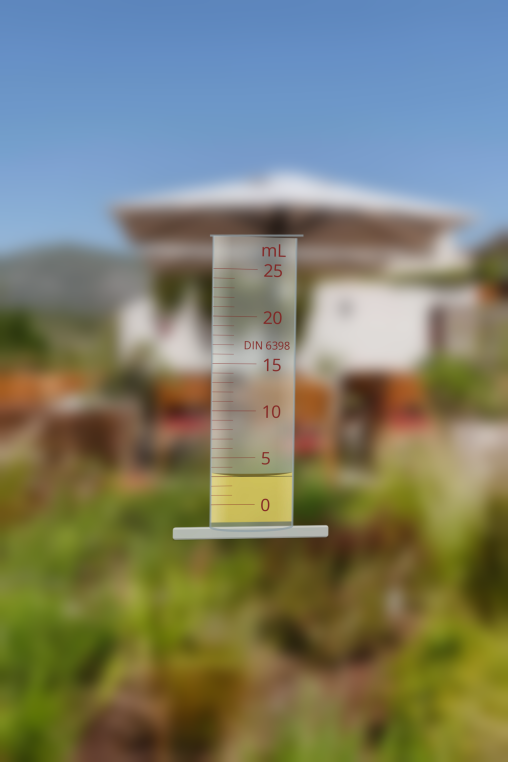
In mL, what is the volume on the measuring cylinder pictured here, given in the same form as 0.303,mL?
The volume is 3,mL
